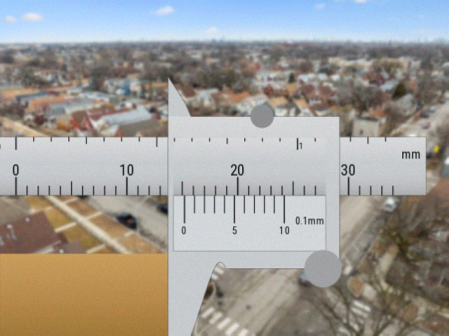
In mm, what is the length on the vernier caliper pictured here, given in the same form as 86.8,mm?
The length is 15.2,mm
